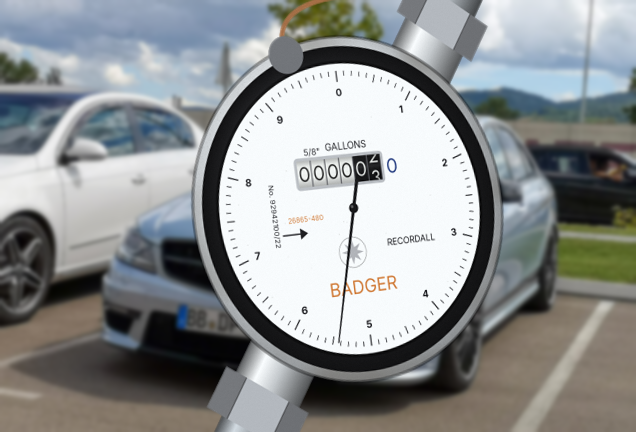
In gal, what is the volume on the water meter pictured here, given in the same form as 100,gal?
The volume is 25.4,gal
